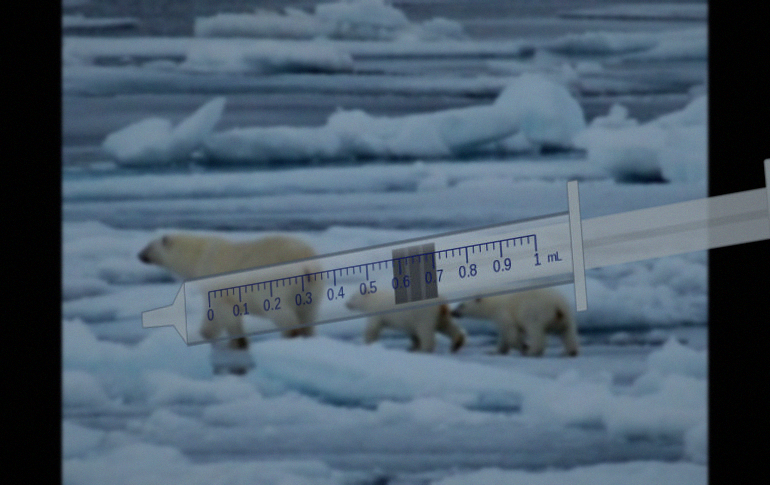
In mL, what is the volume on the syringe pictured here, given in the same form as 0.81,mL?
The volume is 0.58,mL
